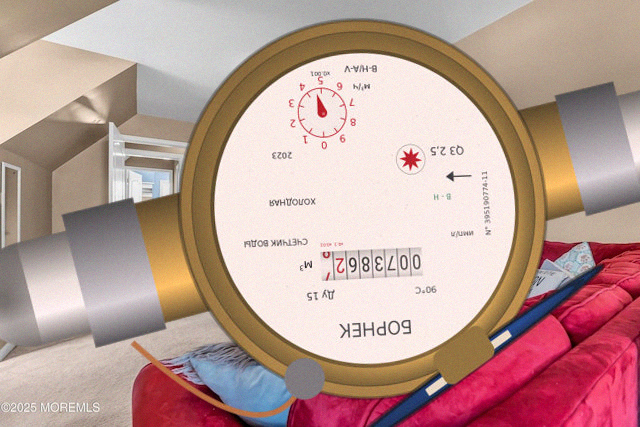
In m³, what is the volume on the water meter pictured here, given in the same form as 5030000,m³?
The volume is 7386.274,m³
